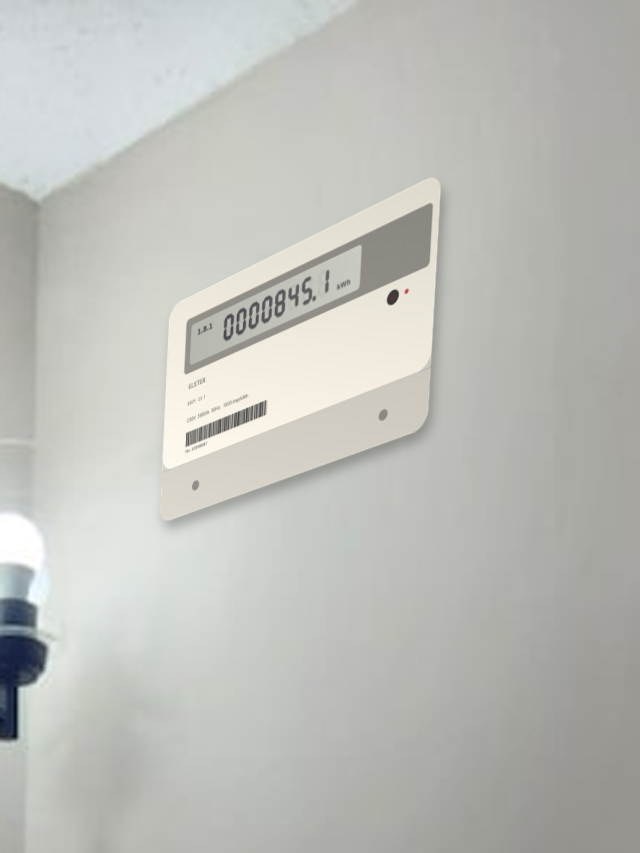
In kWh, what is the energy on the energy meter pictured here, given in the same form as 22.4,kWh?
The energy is 845.1,kWh
